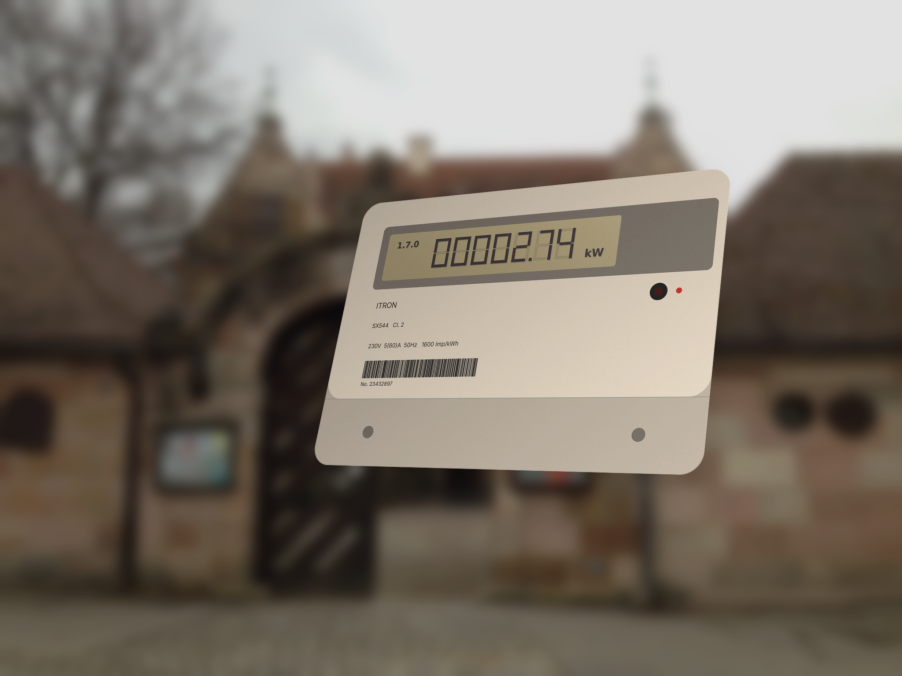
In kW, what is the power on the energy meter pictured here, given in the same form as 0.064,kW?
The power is 2.74,kW
